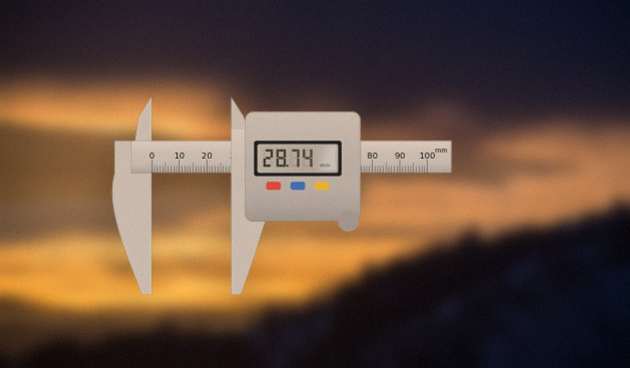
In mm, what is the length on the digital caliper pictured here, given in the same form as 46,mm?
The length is 28.74,mm
